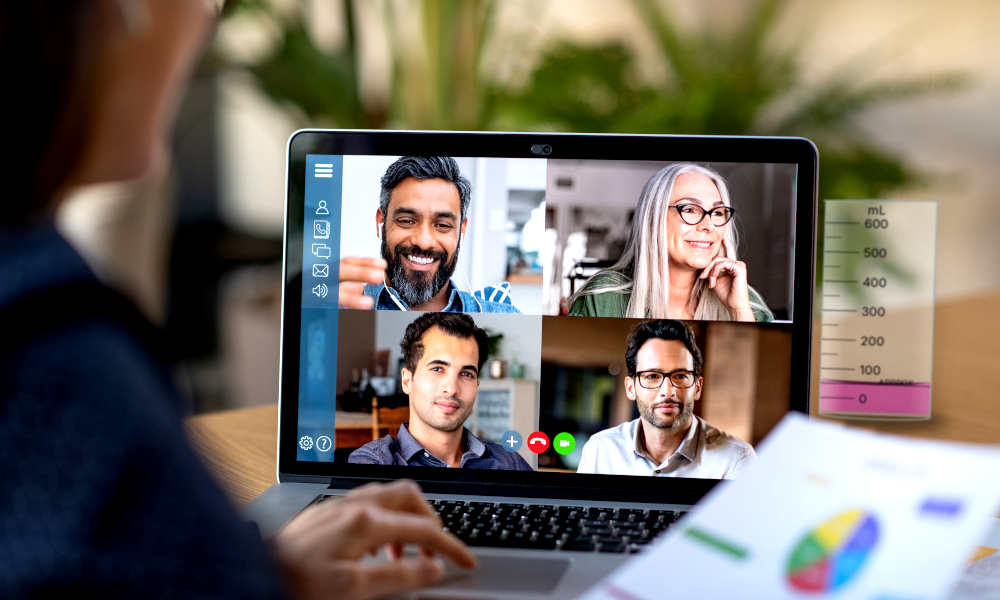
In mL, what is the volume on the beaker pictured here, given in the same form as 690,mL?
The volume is 50,mL
